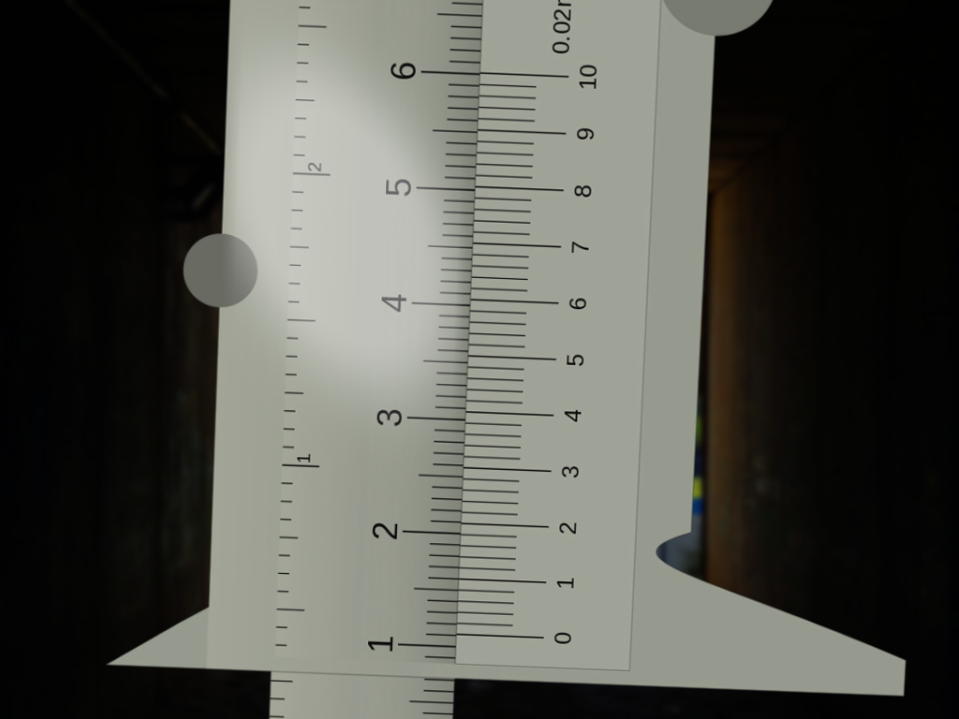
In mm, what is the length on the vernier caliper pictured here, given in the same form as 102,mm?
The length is 11.1,mm
